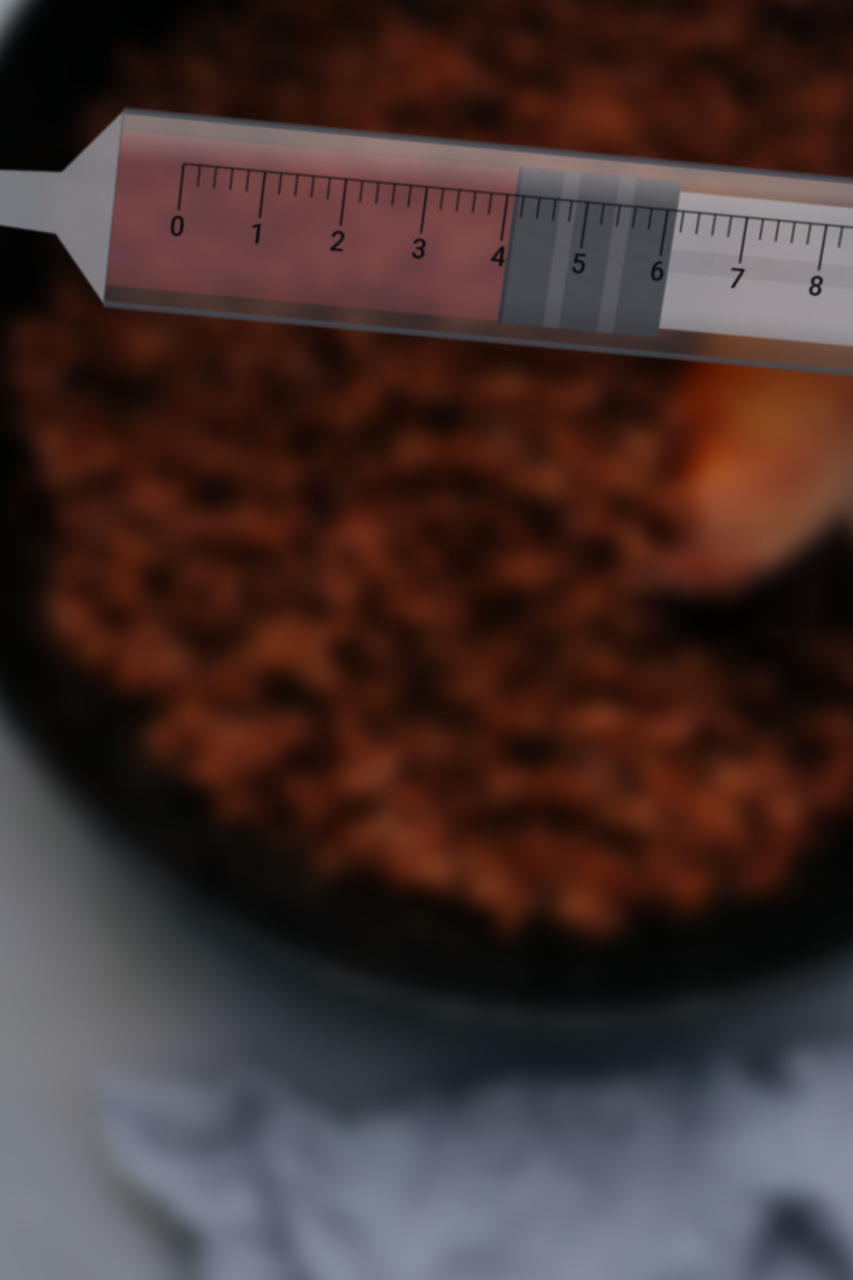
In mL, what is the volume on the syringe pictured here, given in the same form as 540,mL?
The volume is 4.1,mL
